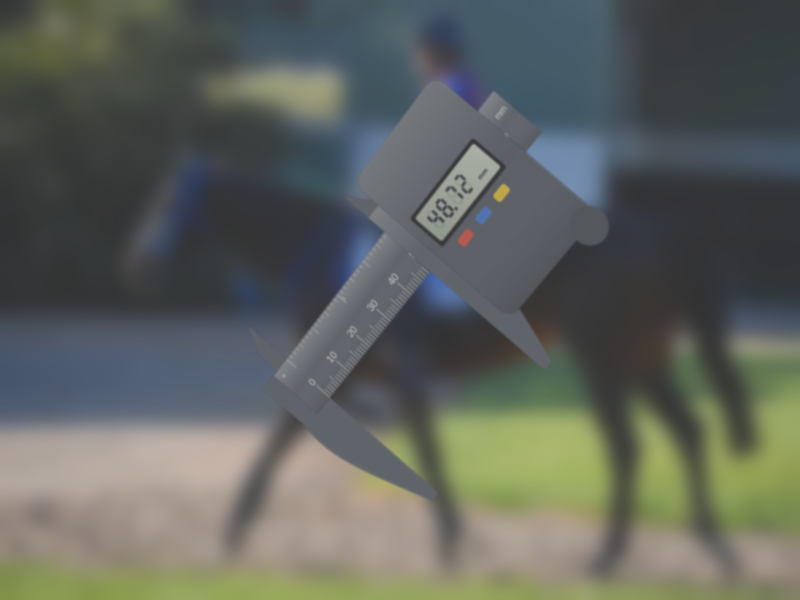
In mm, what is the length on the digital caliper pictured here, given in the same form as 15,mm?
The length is 48.72,mm
